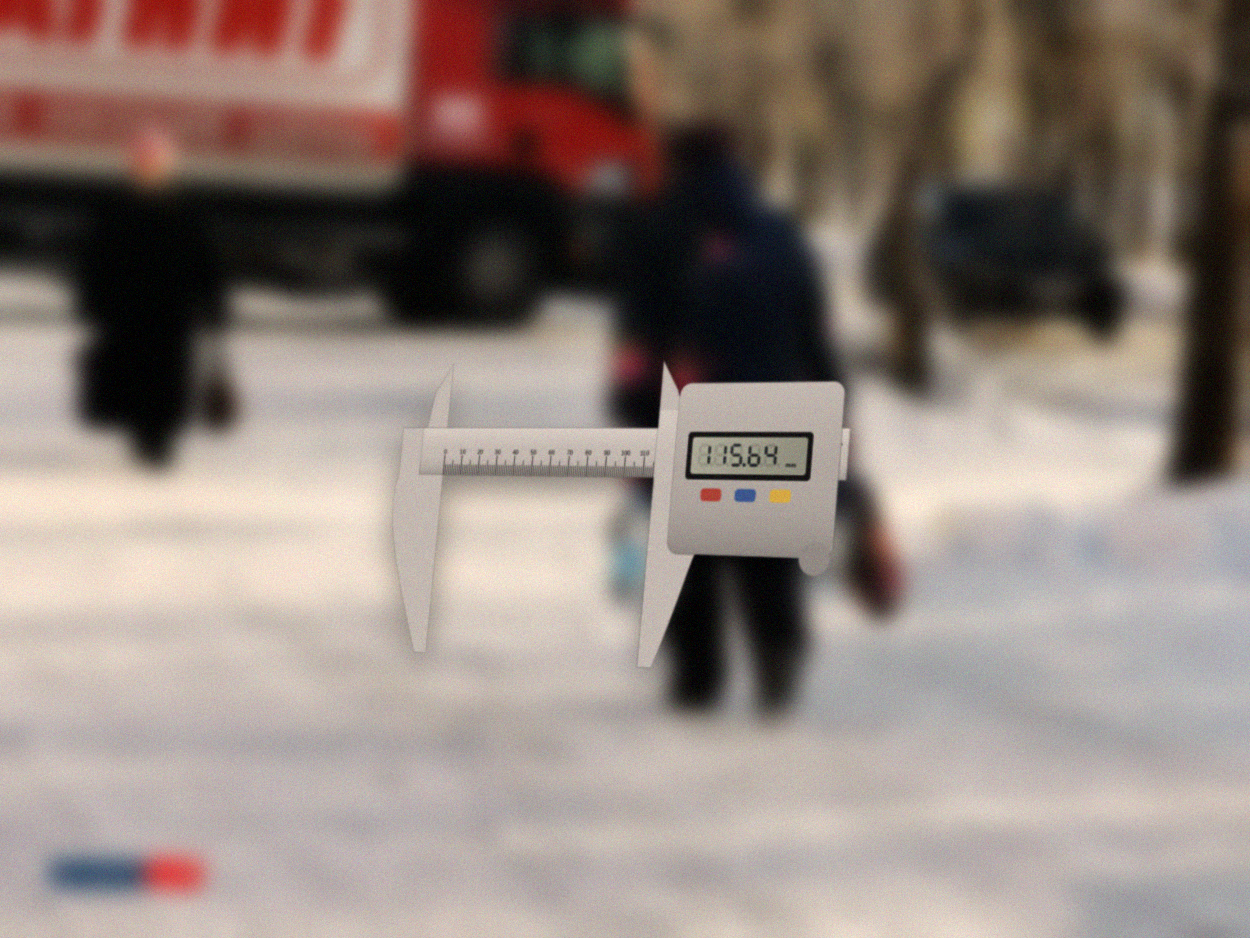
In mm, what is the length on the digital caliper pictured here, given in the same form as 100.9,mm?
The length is 115.64,mm
